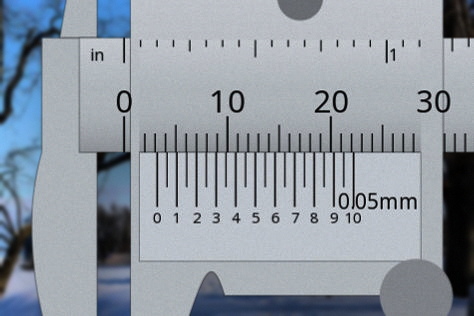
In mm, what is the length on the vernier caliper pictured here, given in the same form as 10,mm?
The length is 3.2,mm
